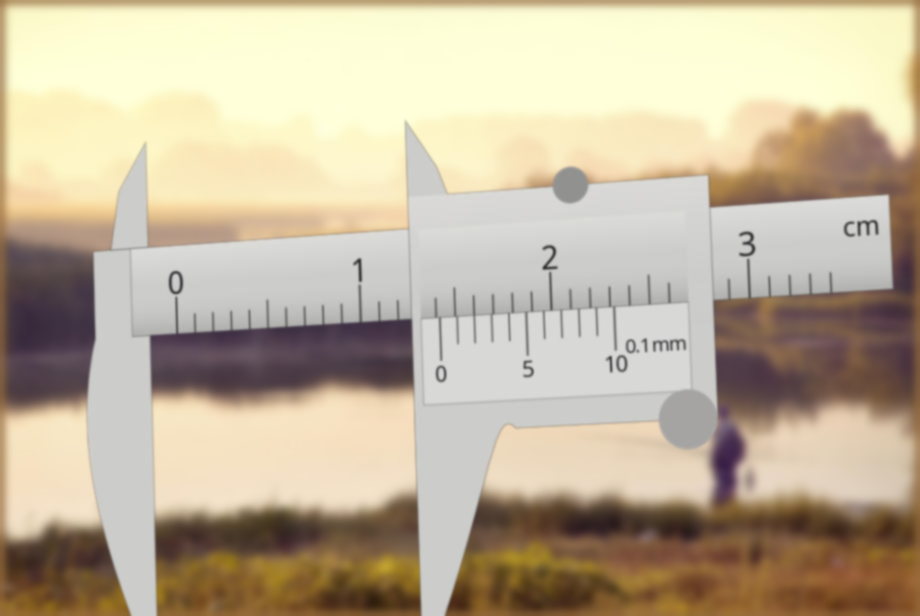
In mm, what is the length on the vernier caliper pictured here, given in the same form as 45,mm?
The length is 14.2,mm
